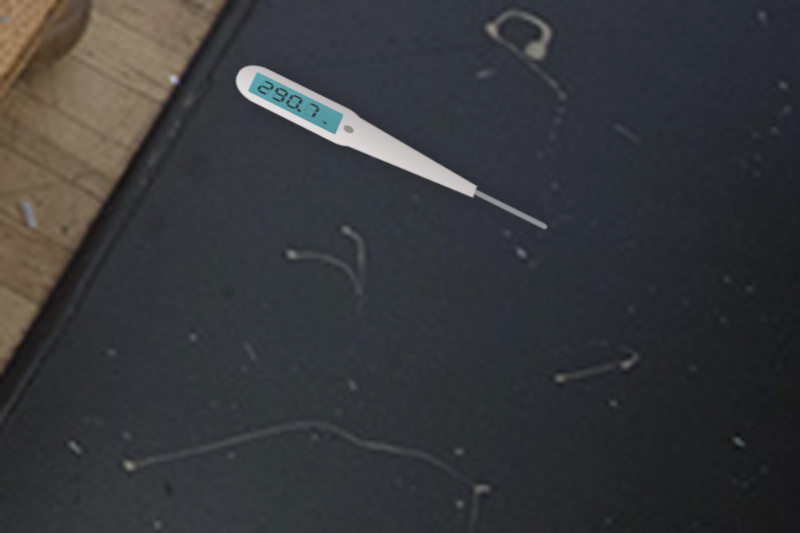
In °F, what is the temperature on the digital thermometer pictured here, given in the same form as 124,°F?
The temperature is 290.7,°F
